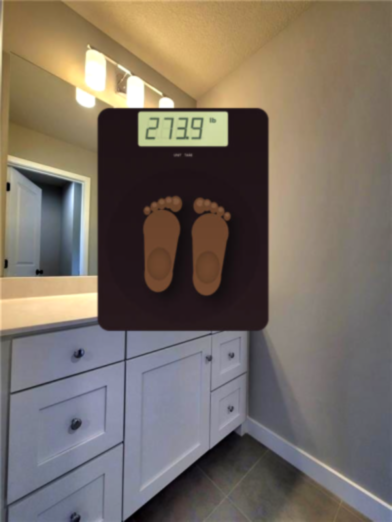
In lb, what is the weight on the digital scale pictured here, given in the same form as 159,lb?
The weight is 273.9,lb
